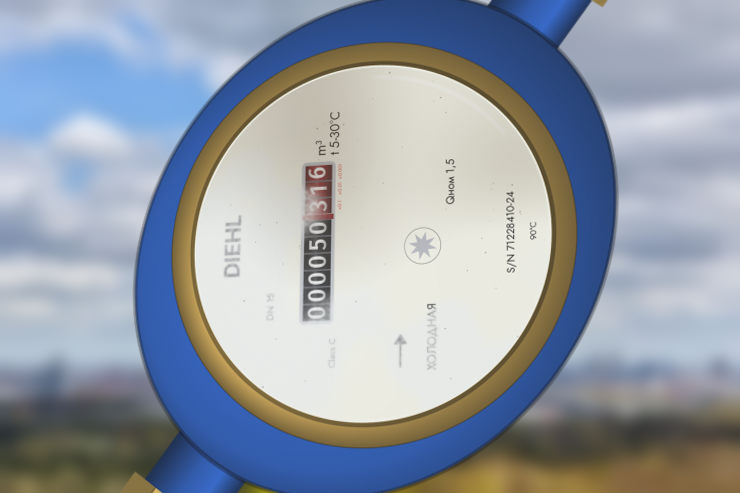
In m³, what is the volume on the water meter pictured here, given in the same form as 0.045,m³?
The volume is 50.316,m³
